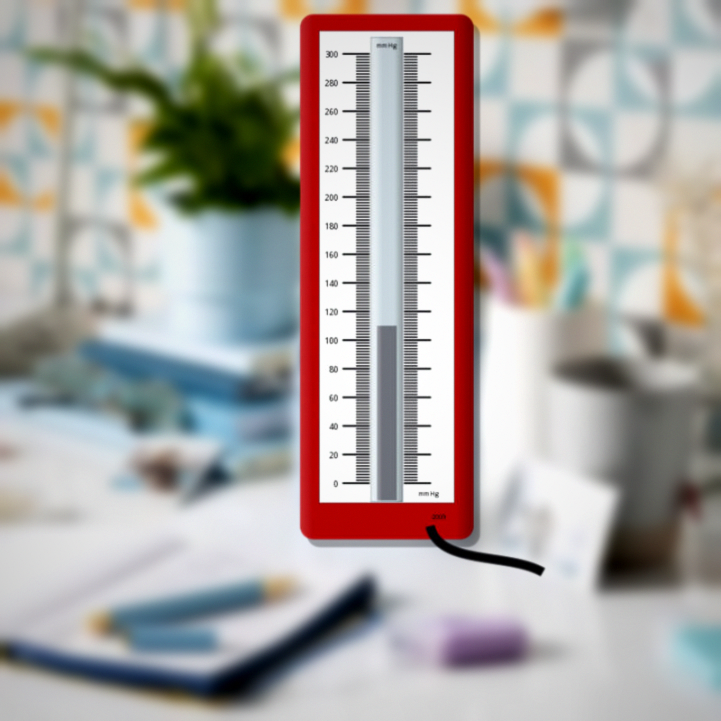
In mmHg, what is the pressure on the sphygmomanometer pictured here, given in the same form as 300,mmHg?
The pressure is 110,mmHg
